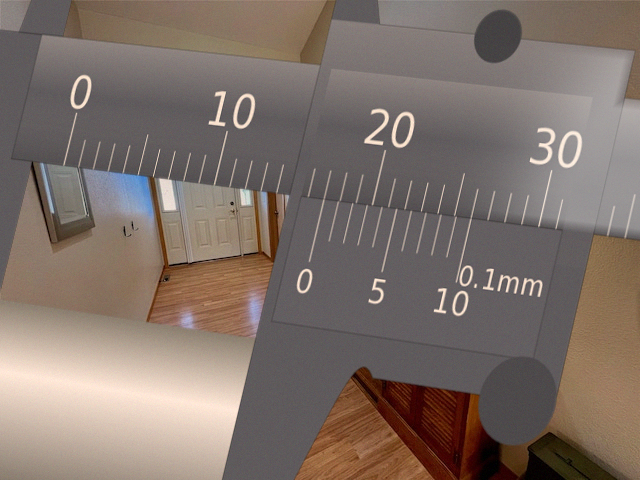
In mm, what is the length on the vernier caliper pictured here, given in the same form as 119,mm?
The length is 17.0,mm
